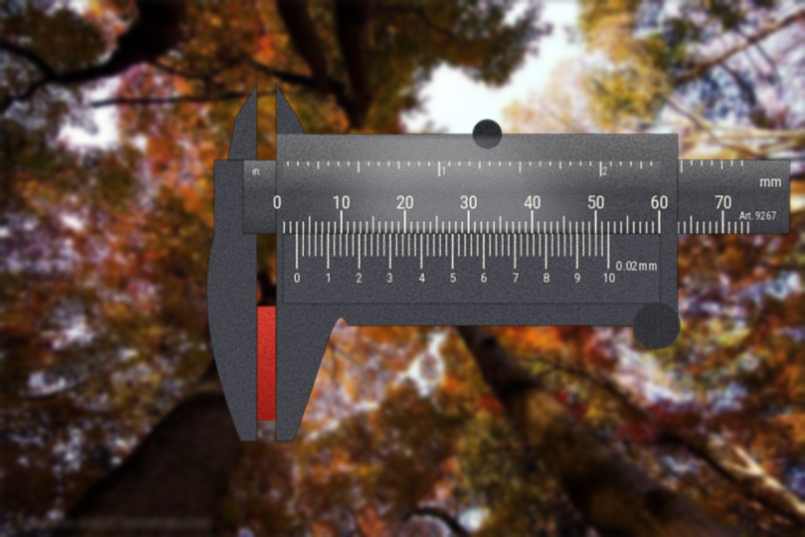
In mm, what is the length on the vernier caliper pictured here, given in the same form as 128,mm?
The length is 3.0,mm
